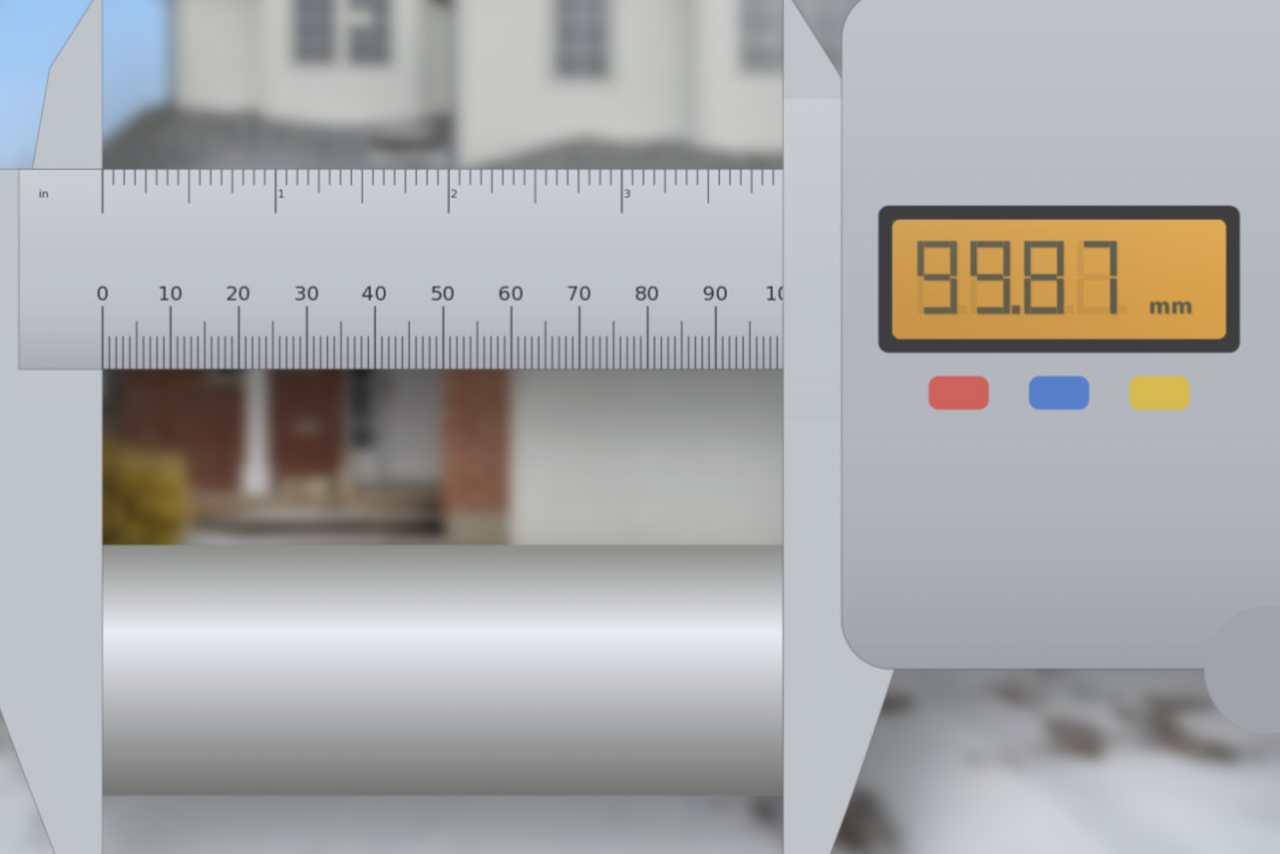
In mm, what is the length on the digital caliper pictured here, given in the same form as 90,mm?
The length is 99.87,mm
